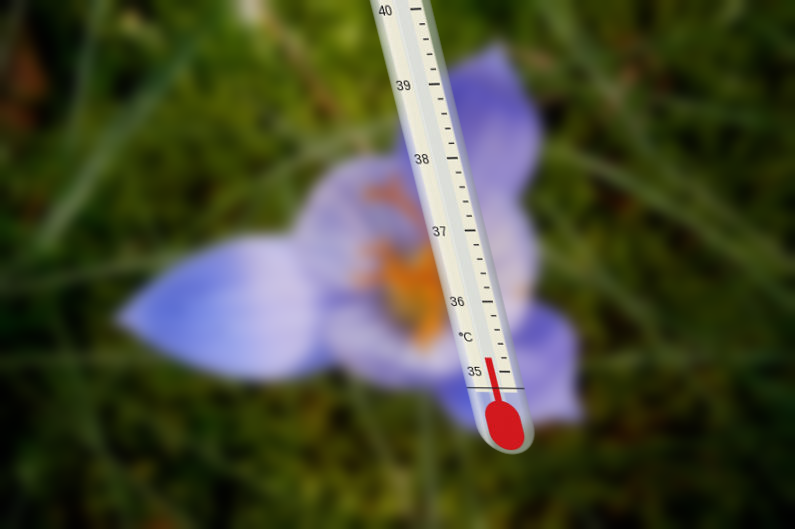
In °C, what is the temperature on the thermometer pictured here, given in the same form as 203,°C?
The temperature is 35.2,°C
